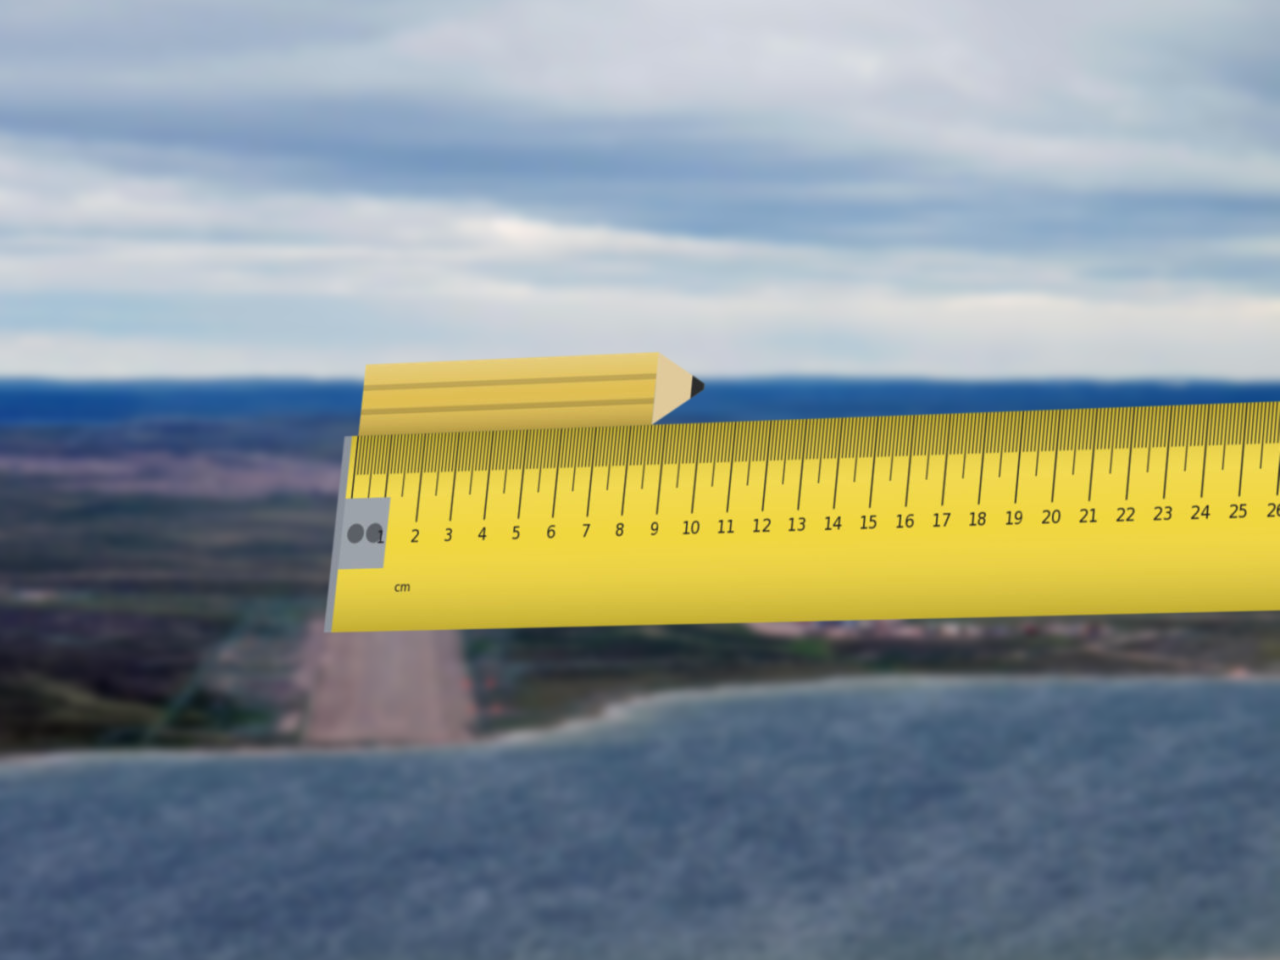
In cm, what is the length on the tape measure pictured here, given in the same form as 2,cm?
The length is 10,cm
